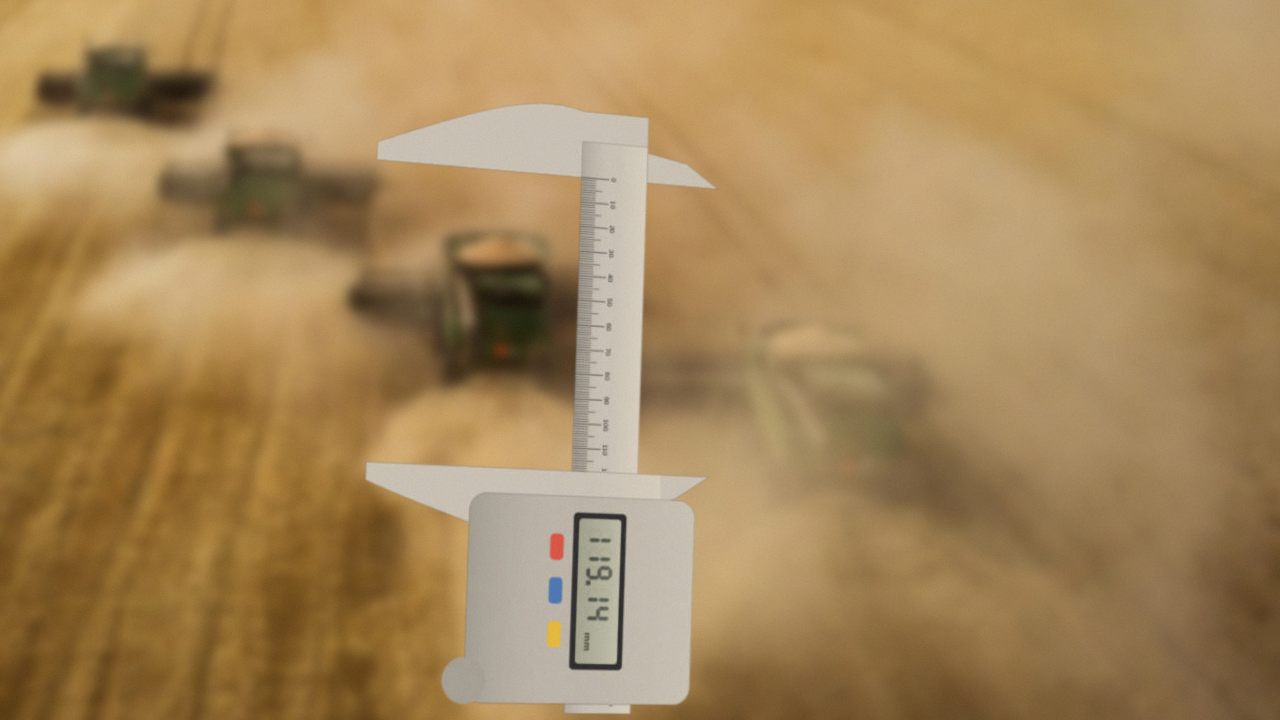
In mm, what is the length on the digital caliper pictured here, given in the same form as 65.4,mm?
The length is 119.14,mm
